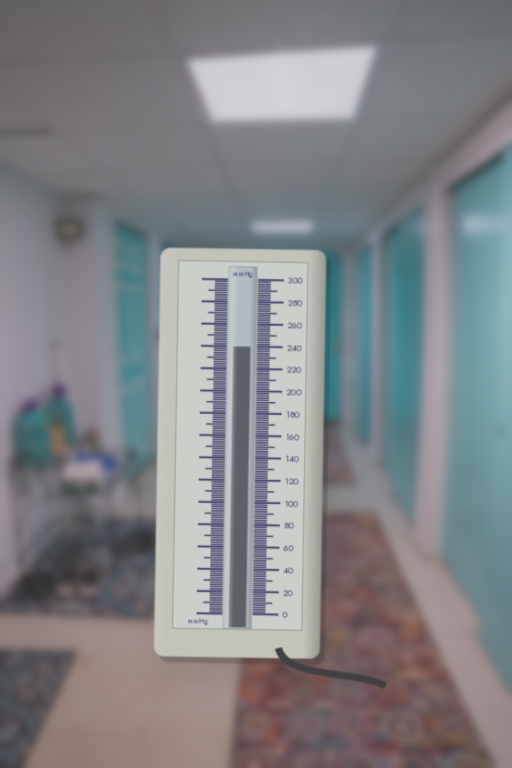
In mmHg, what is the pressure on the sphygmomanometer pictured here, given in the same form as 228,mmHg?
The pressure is 240,mmHg
